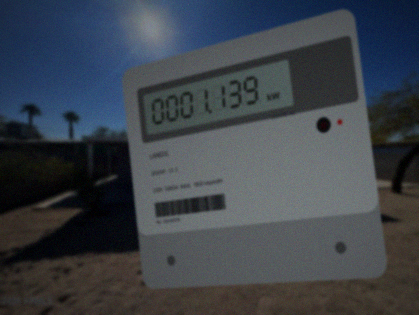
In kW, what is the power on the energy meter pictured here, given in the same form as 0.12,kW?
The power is 1.139,kW
